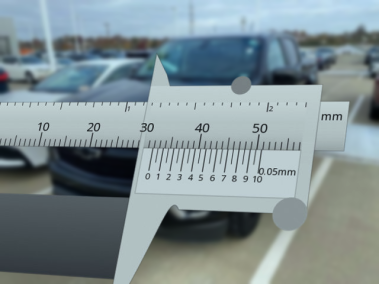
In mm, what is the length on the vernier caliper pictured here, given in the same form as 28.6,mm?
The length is 31.8,mm
